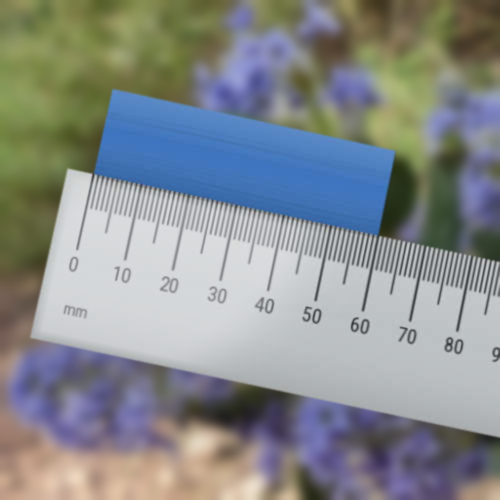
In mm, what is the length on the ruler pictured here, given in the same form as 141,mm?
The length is 60,mm
